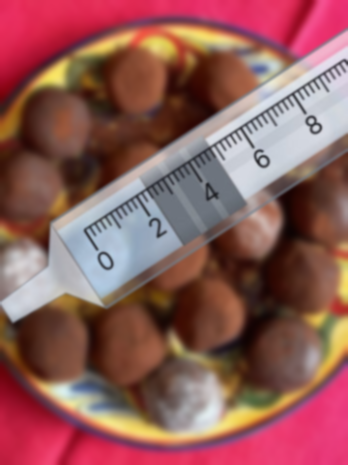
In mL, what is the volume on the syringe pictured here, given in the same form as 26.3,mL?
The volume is 2.4,mL
